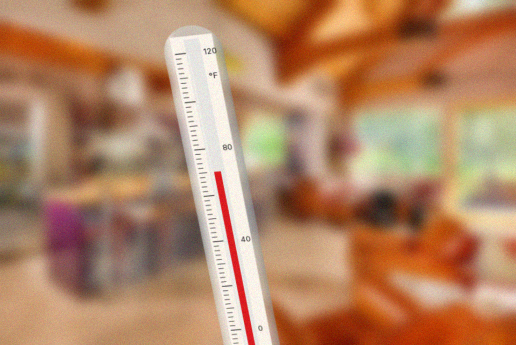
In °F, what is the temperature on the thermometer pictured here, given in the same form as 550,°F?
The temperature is 70,°F
